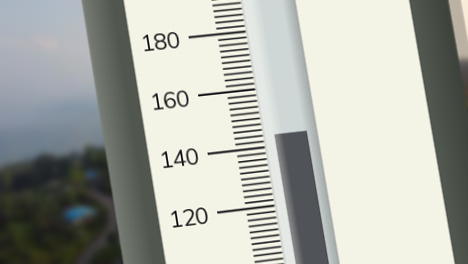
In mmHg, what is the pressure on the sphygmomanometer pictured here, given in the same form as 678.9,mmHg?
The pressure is 144,mmHg
